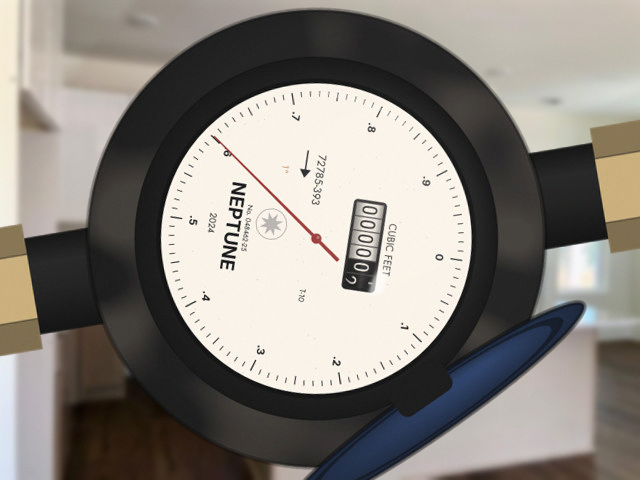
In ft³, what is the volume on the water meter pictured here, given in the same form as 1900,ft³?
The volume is 1.60,ft³
